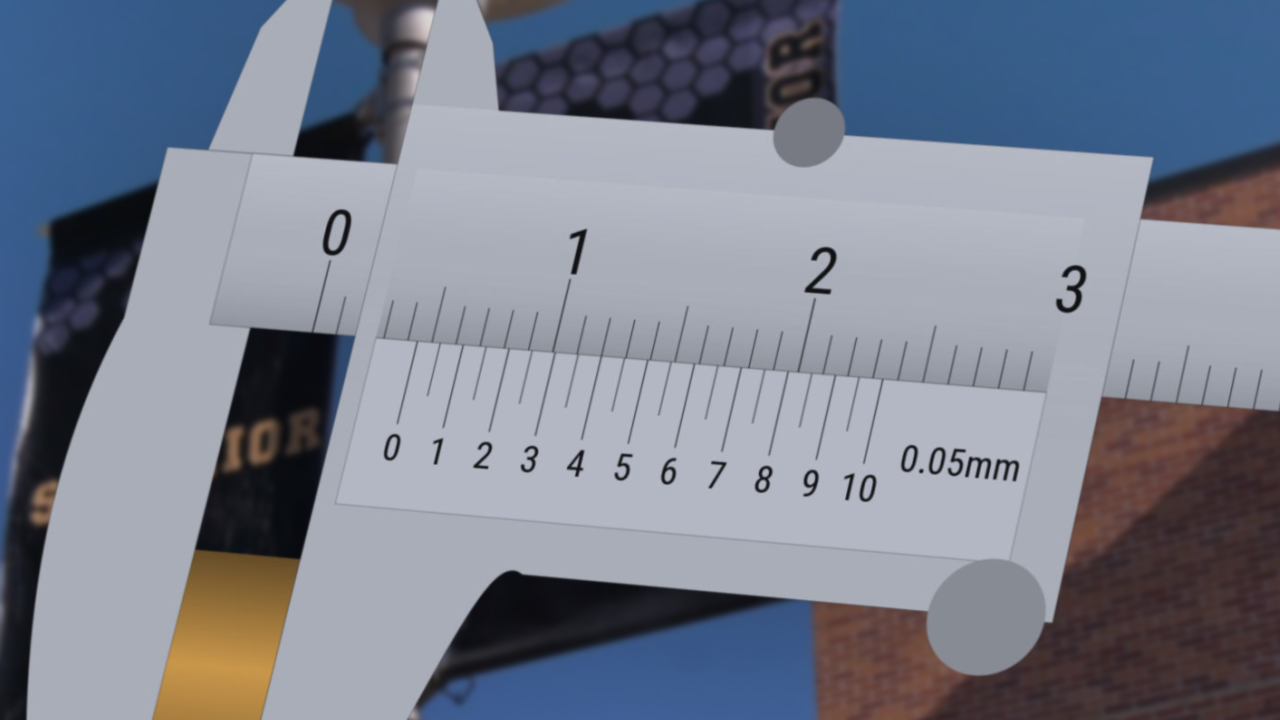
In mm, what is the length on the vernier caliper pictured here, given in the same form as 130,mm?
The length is 4.4,mm
